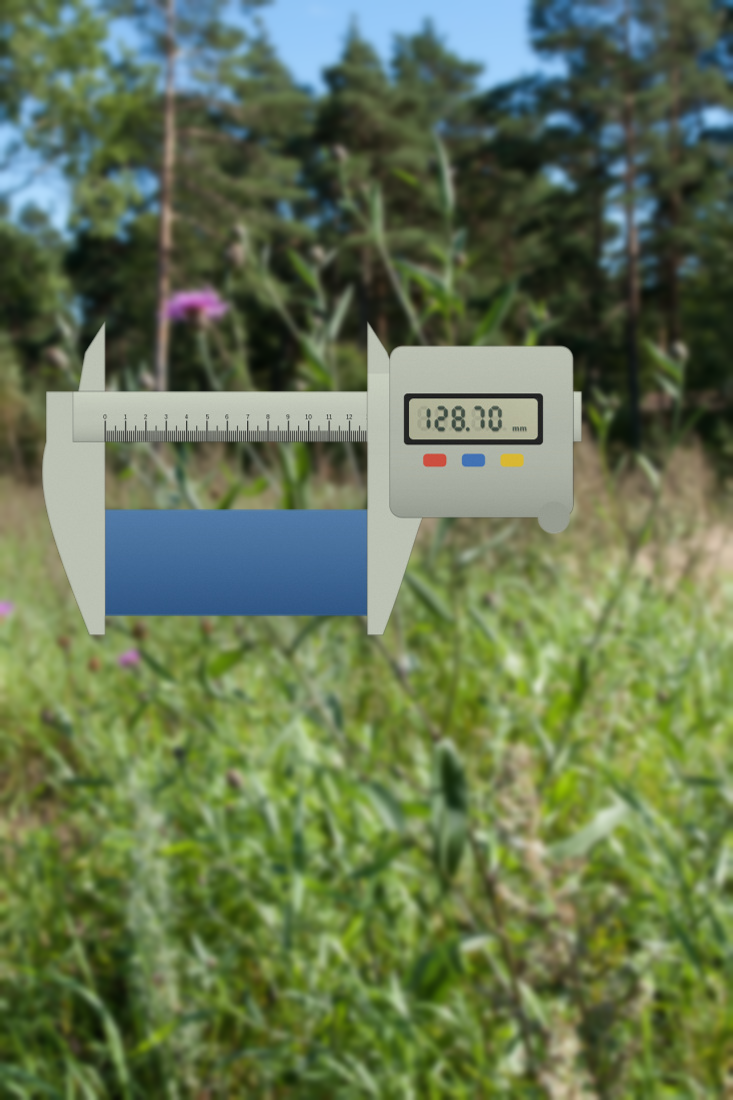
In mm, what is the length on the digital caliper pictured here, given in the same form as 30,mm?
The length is 128.70,mm
